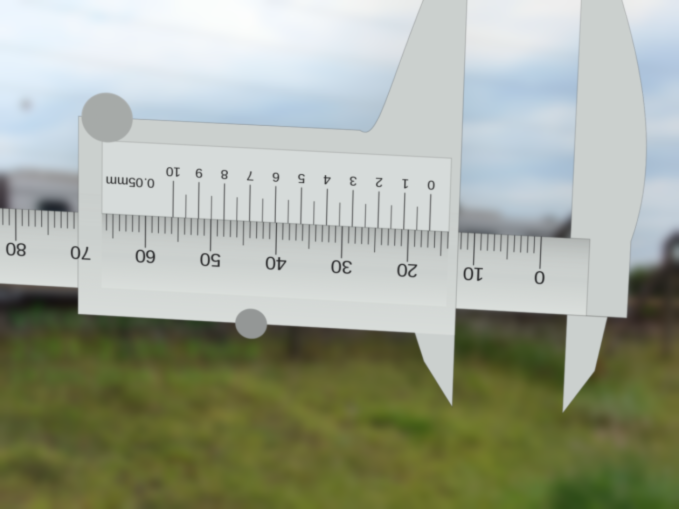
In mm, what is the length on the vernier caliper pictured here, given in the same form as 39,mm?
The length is 16.8,mm
